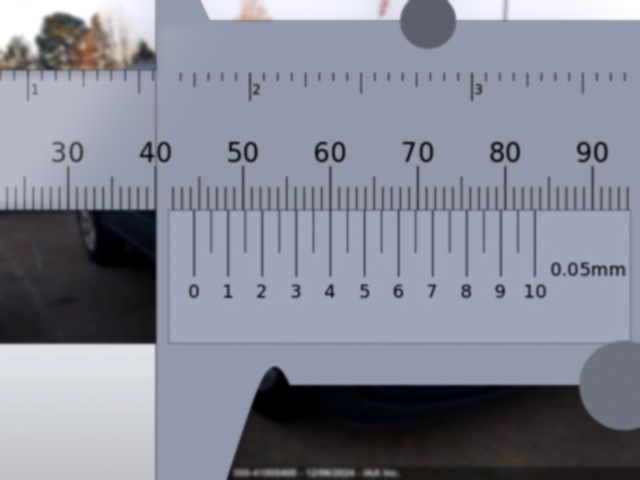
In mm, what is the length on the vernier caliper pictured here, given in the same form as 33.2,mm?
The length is 44.4,mm
